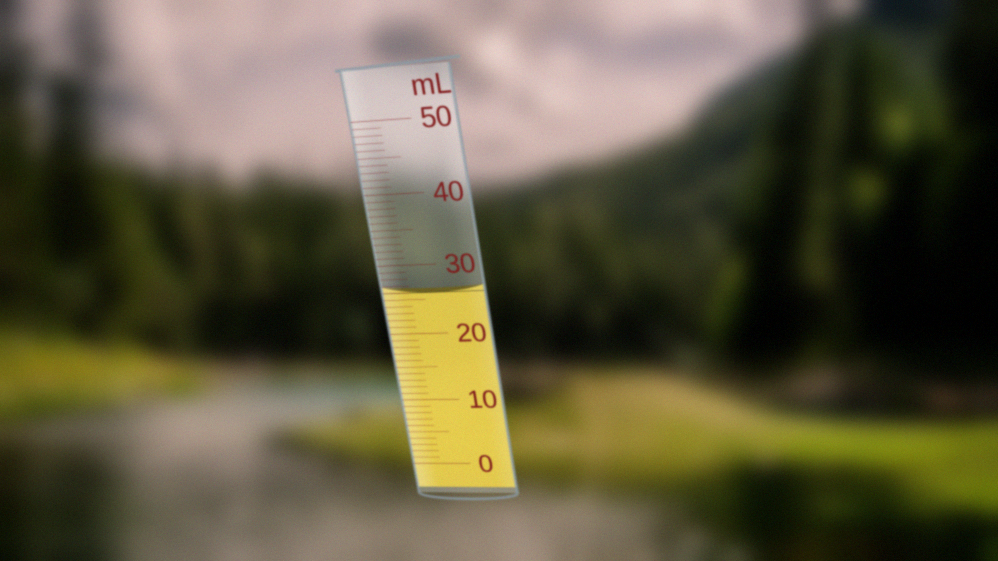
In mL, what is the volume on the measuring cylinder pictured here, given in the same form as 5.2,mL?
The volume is 26,mL
